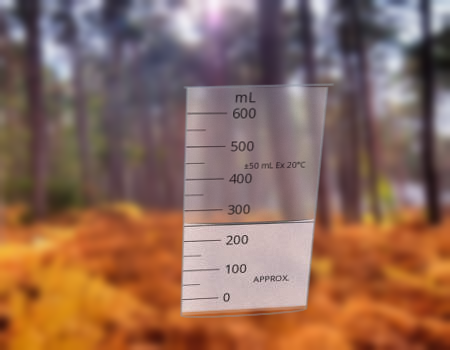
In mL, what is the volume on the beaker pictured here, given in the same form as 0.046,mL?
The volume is 250,mL
